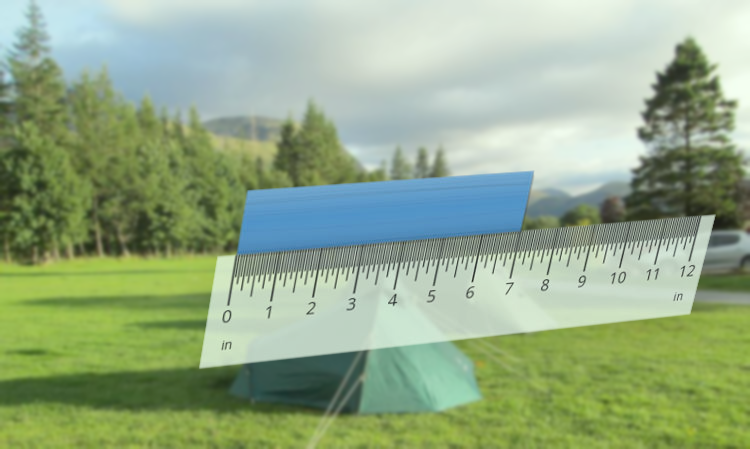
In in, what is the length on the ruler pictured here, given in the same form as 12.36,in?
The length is 7,in
